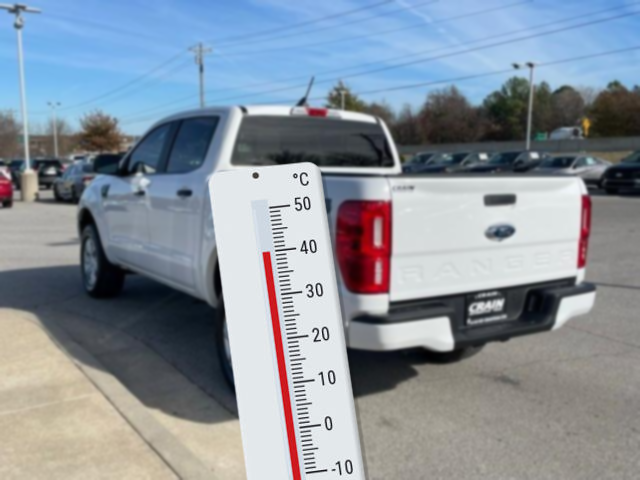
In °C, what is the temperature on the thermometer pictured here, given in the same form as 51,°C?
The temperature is 40,°C
